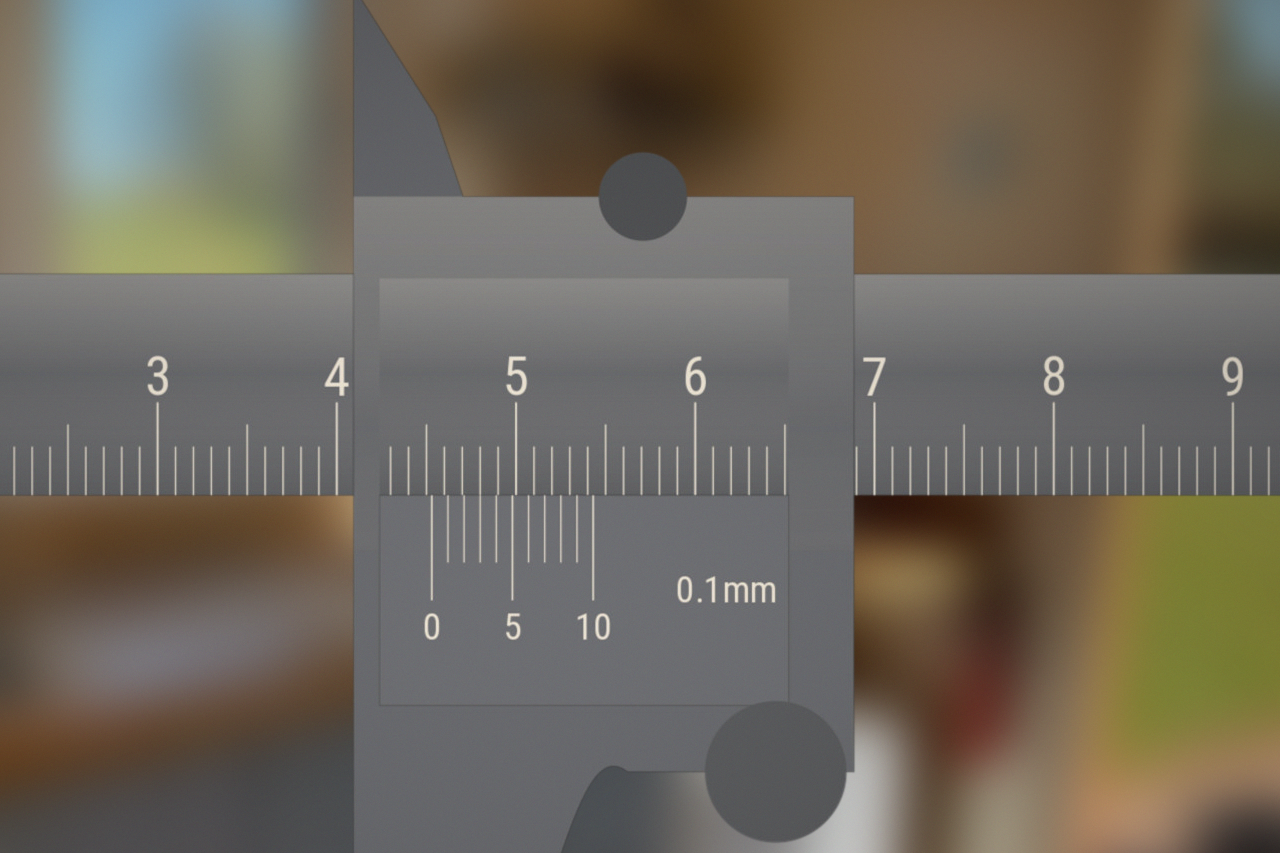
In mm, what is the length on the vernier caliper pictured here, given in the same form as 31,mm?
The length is 45.3,mm
